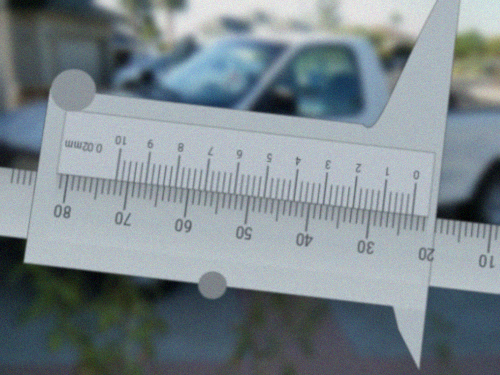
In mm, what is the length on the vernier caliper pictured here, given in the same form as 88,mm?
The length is 23.0,mm
